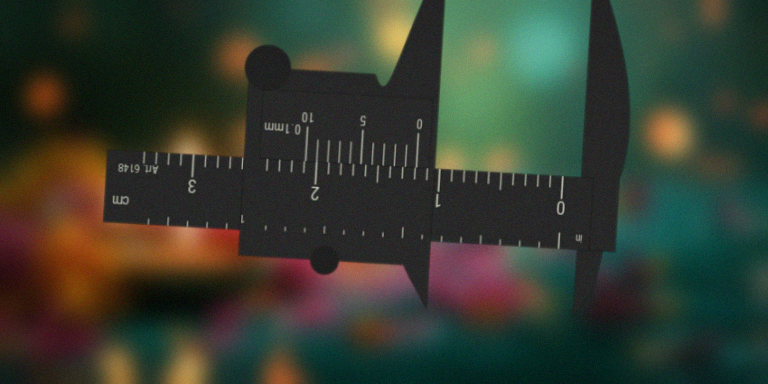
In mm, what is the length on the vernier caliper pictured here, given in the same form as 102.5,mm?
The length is 11.9,mm
